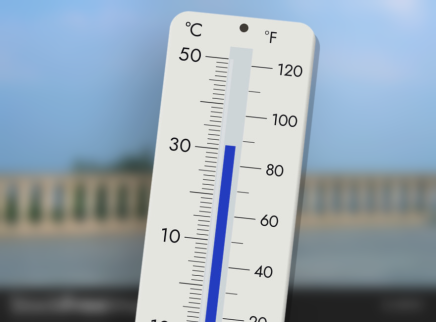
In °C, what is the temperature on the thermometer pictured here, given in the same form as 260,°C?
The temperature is 31,°C
